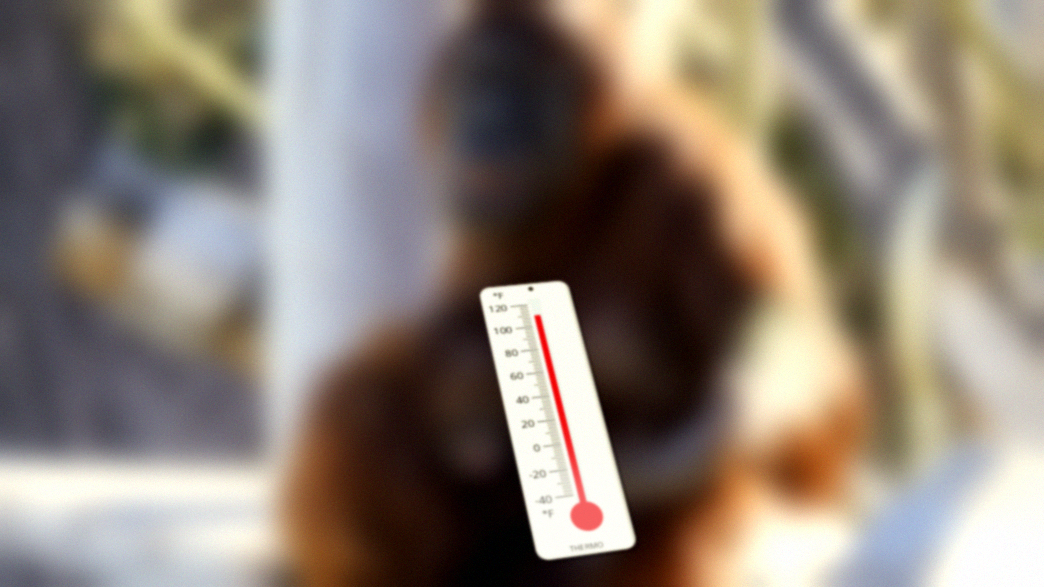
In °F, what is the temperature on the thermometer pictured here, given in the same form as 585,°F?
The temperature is 110,°F
